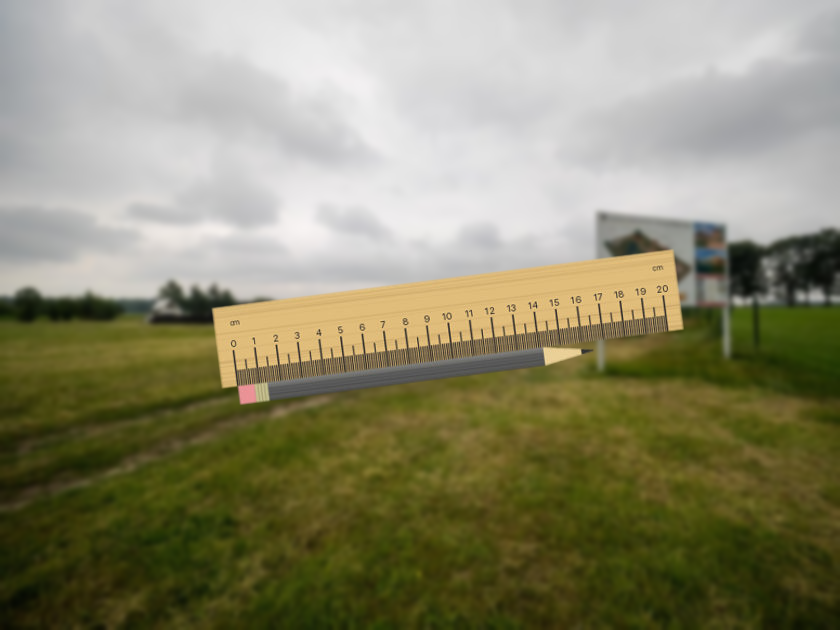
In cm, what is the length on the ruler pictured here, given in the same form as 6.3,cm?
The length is 16.5,cm
